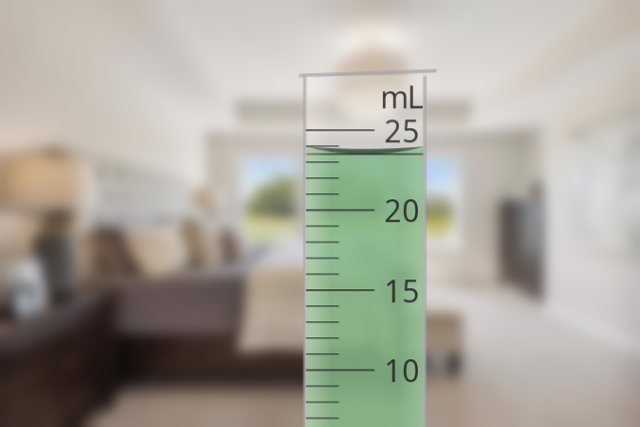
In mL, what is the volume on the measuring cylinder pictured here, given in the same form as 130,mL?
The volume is 23.5,mL
